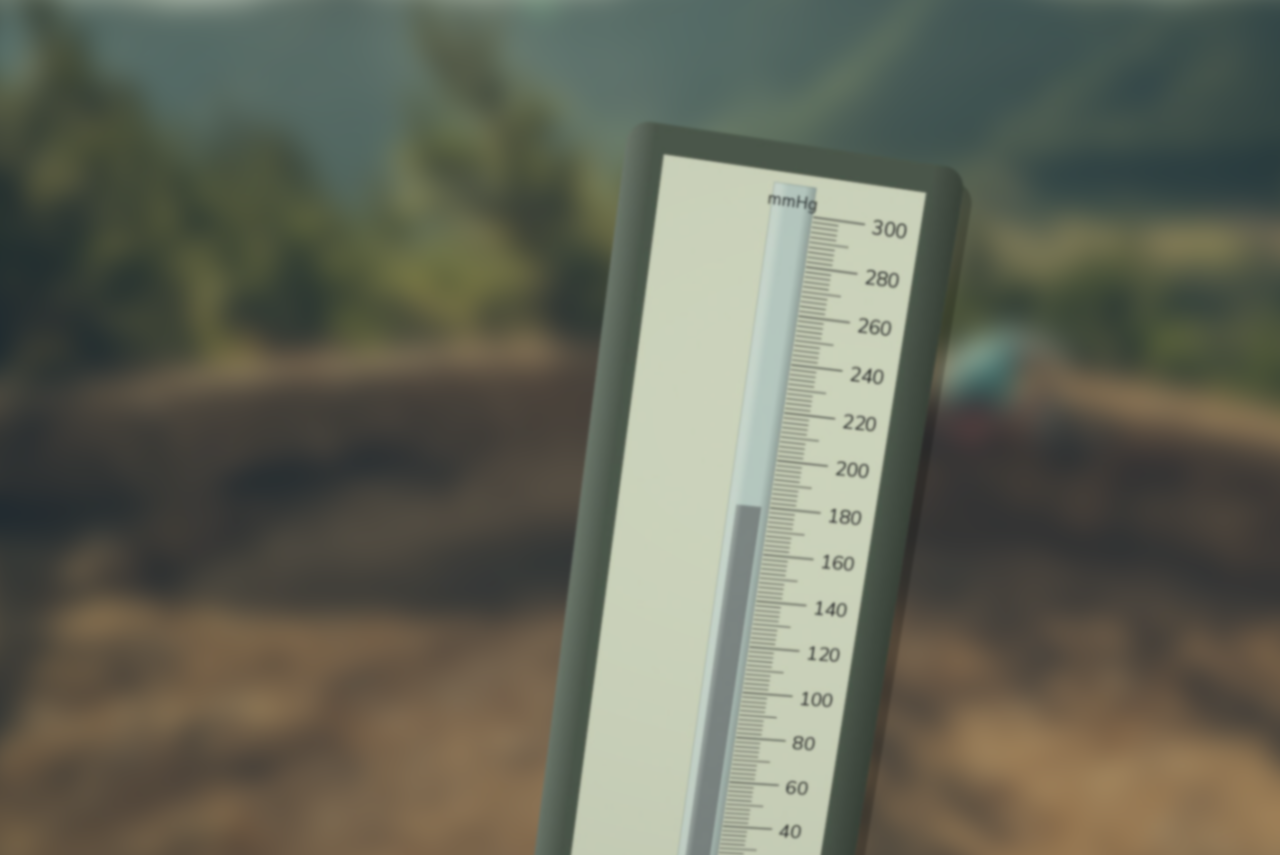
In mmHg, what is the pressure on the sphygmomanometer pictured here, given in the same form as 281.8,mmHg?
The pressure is 180,mmHg
